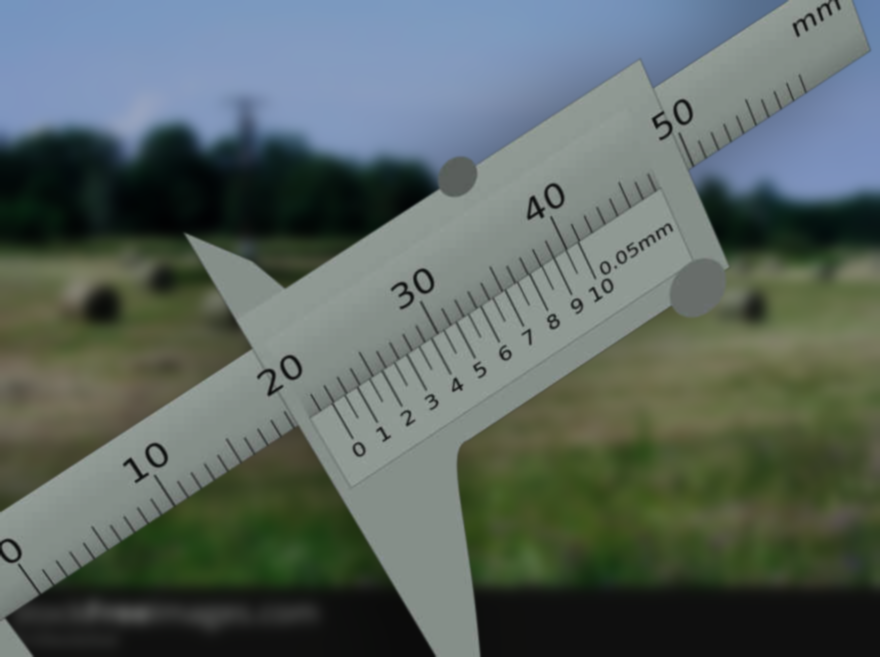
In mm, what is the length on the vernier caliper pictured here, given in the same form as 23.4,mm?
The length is 21.9,mm
